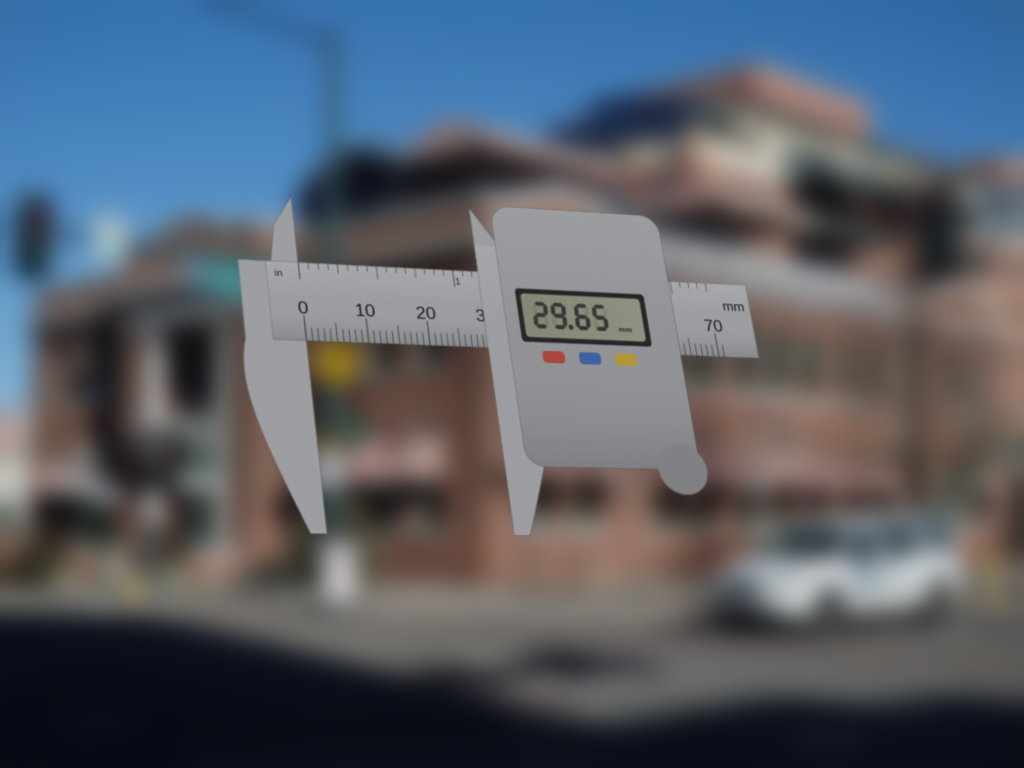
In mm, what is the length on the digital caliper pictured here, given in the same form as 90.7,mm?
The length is 29.65,mm
